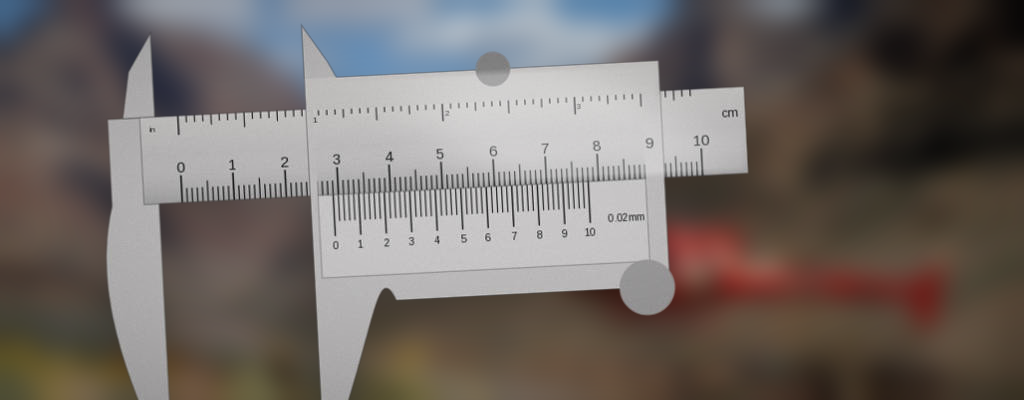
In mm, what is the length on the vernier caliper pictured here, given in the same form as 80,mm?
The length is 29.0,mm
